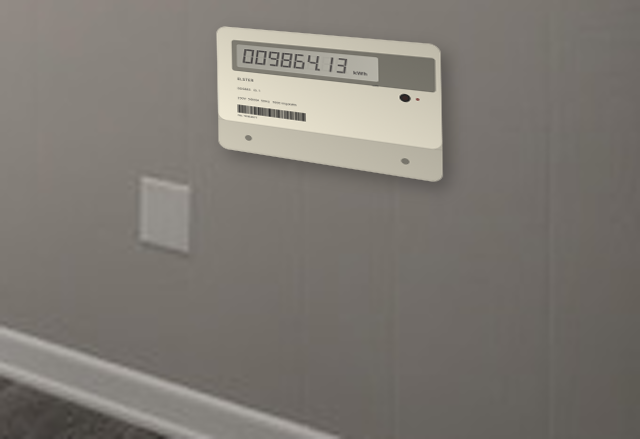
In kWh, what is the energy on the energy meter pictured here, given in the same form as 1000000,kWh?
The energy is 9864.13,kWh
